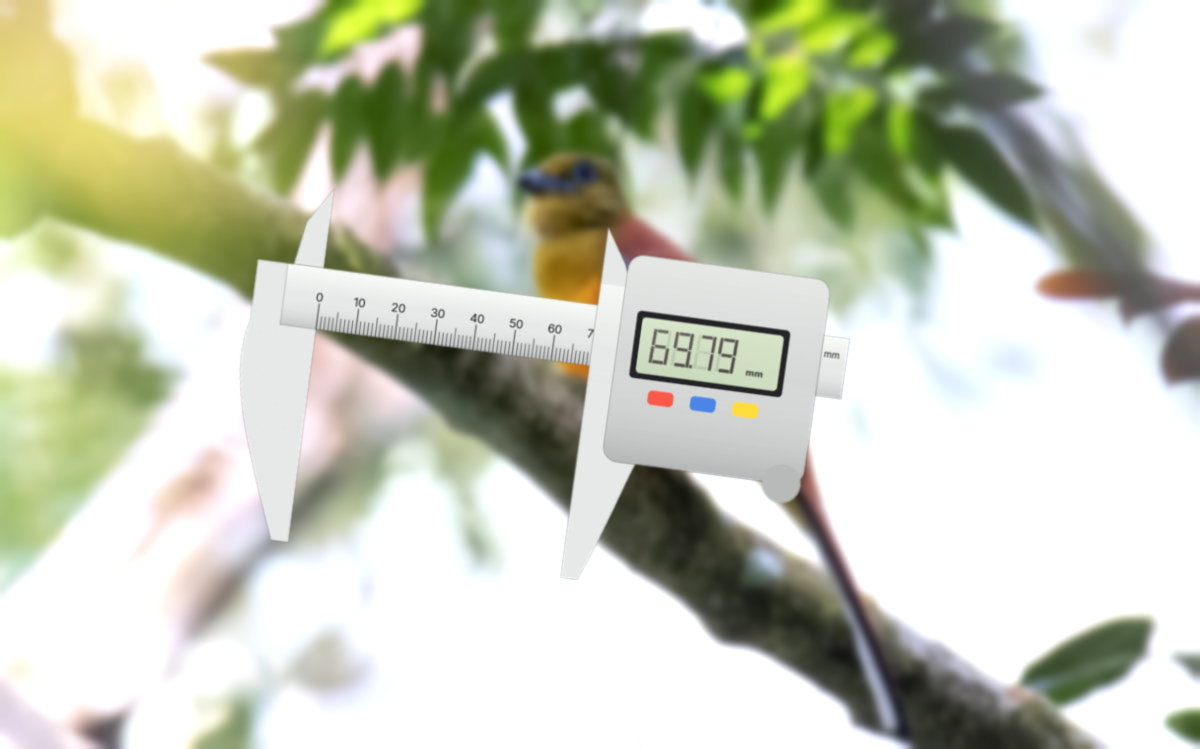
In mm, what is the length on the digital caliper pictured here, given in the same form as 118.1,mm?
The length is 69.79,mm
